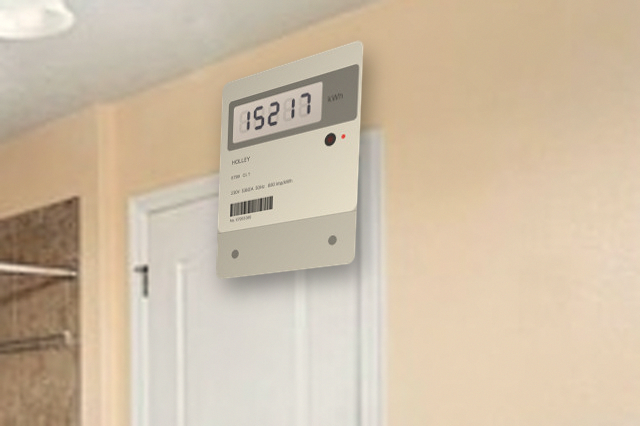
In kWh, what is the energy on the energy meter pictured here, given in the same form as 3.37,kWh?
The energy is 15217,kWh
